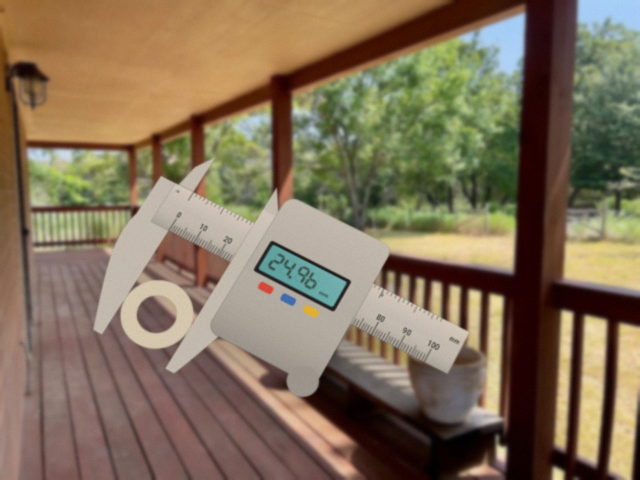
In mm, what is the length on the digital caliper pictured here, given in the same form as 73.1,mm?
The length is 24.96,mm
